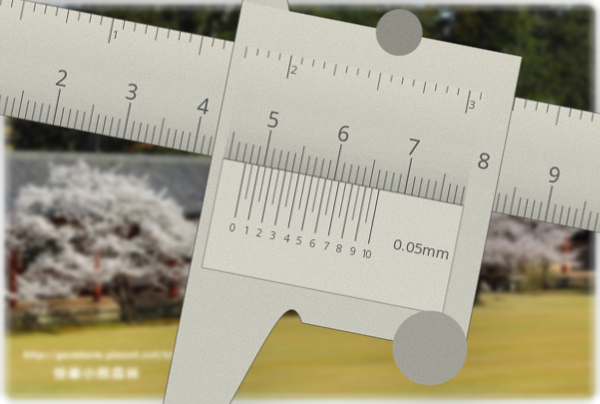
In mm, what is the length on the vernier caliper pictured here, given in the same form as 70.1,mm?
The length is 47.4,mm
